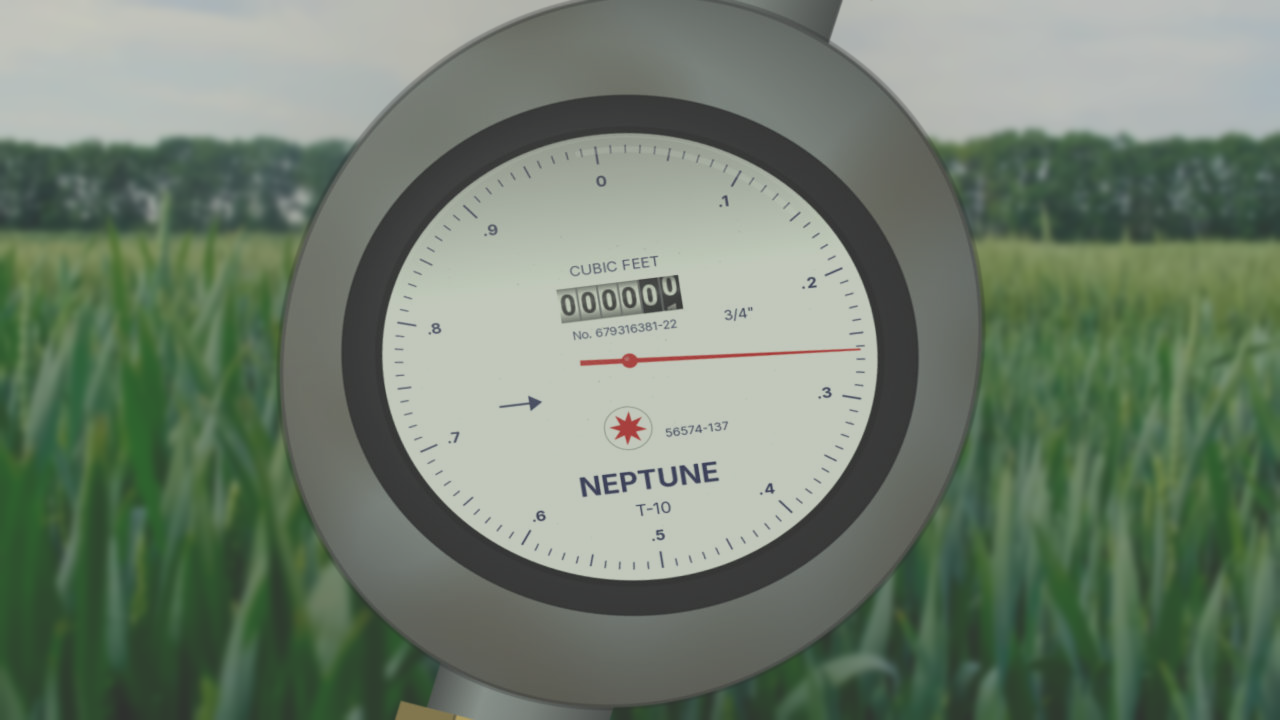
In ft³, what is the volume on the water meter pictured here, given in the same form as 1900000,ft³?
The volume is 0.26,ft³
